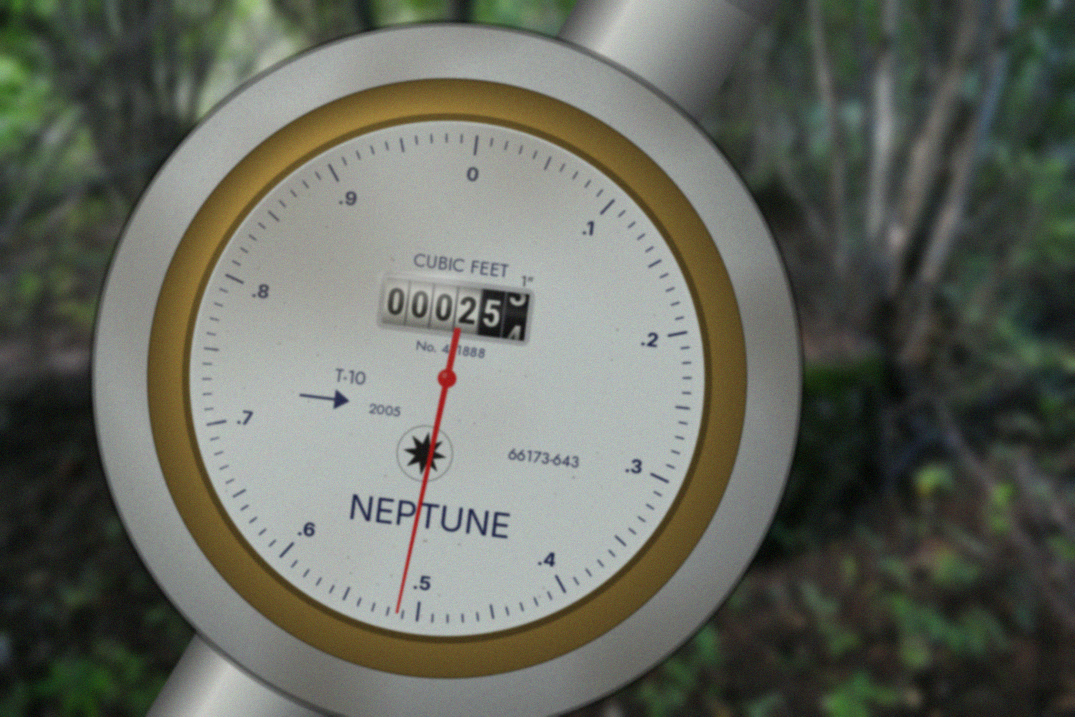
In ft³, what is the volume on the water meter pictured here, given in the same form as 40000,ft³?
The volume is 253.51,ft³
